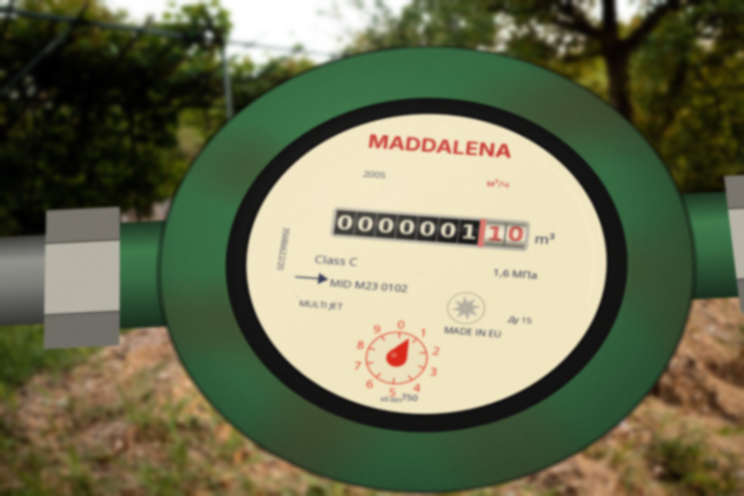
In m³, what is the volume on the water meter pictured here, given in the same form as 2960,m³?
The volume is 1.100,m³
